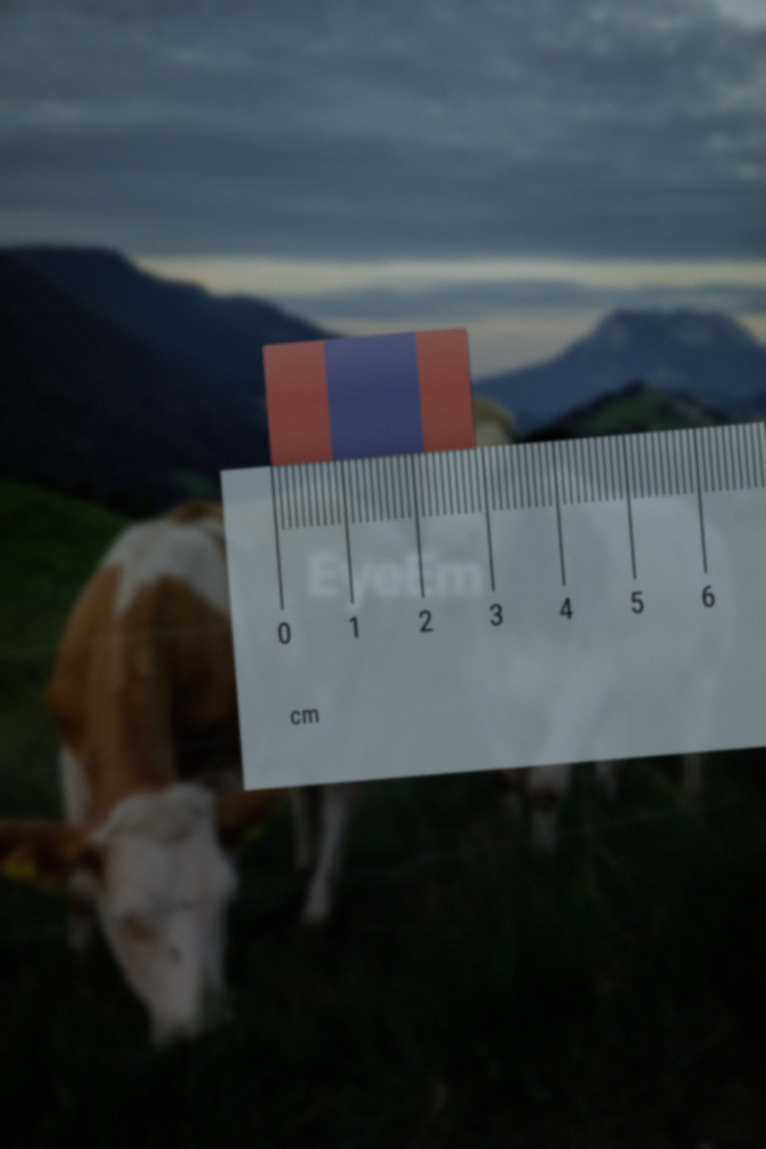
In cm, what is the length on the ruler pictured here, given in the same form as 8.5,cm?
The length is 2.9,cm
